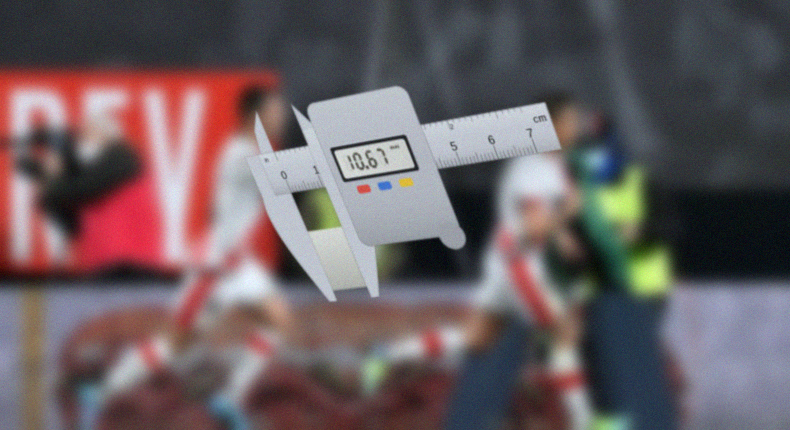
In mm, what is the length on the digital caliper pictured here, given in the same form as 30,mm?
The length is 10.67,mm
